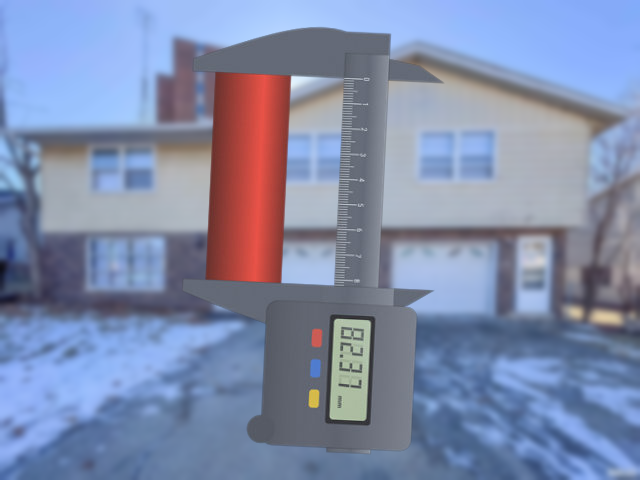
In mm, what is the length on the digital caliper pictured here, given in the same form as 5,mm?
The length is 82.37,mm
